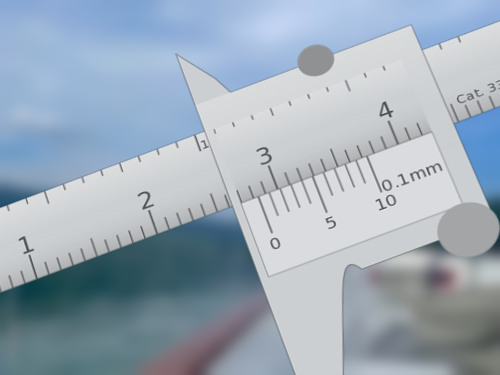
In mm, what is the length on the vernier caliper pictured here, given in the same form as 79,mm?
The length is 28.4,mm
